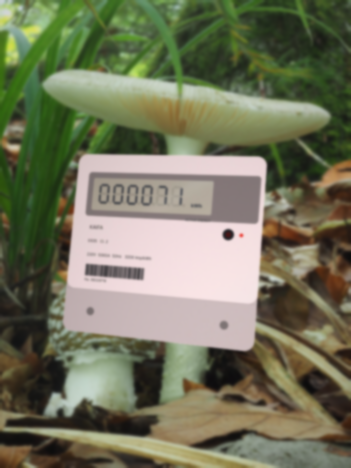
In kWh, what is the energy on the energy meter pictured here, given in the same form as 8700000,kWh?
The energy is 71,kWh
